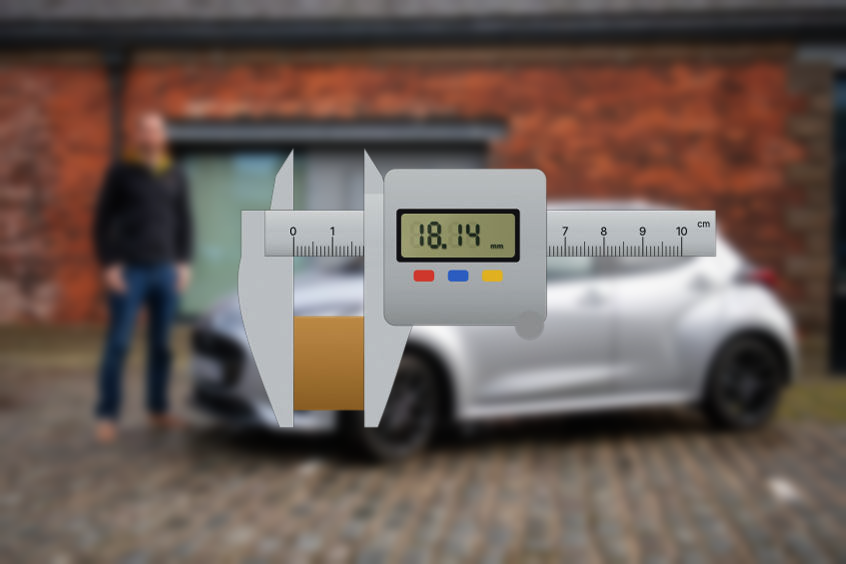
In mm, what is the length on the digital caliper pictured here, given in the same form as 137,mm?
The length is 18.14,mm
